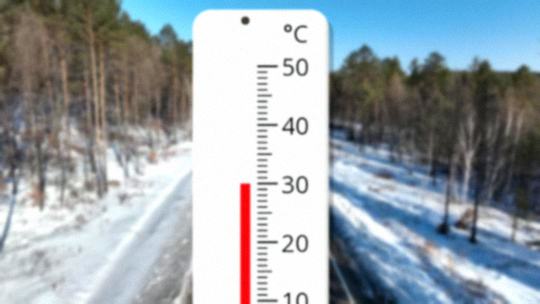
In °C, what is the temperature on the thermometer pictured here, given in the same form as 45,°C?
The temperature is 30,°C
